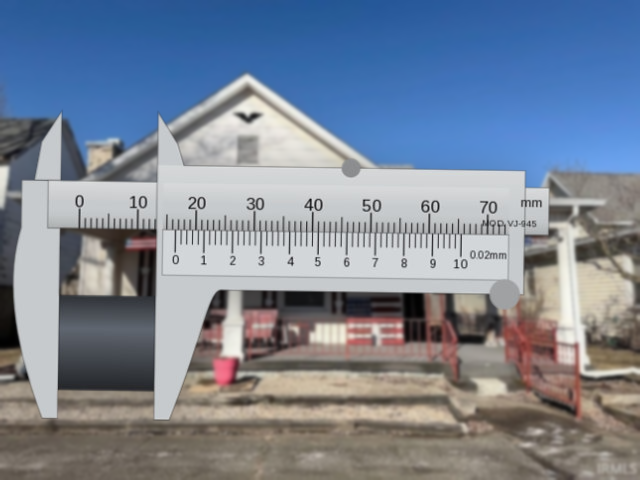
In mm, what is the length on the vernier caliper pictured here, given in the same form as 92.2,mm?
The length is 16.5,mm
